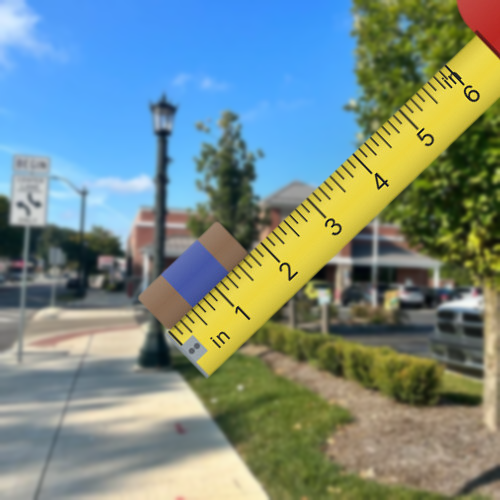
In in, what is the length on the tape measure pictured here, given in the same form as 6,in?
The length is 1.75,in
